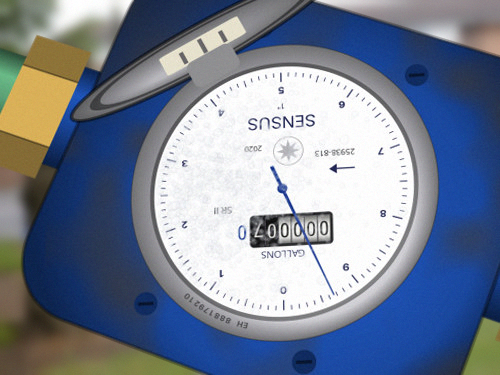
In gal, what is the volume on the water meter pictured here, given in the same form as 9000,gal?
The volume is 69.3,gal
